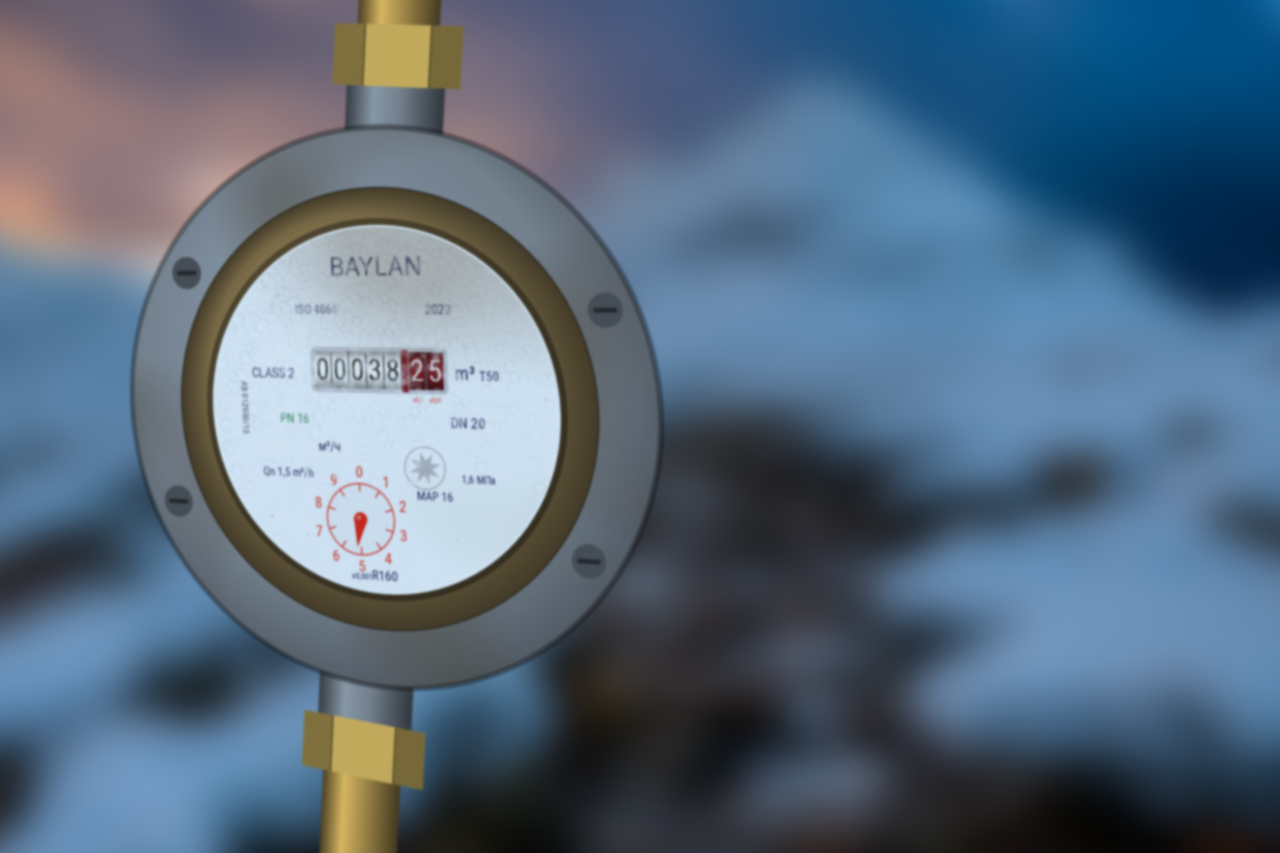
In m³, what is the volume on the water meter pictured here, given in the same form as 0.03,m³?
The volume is 38.255,m³
